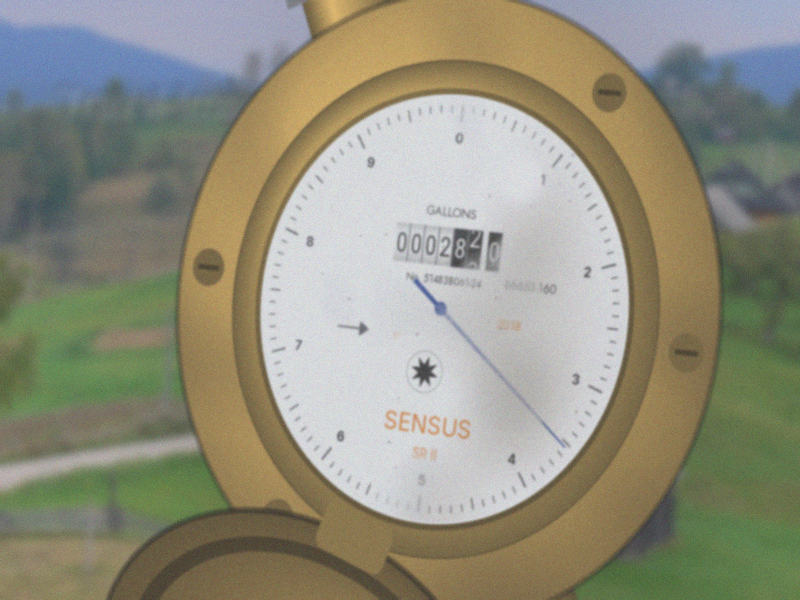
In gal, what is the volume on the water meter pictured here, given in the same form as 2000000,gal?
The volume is 2823.5,gal
